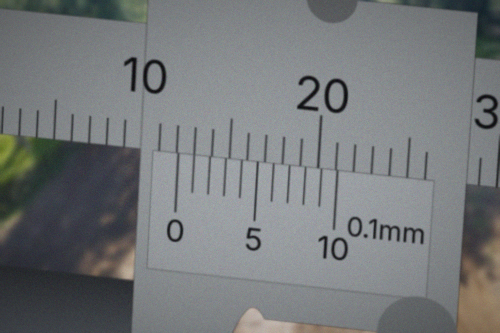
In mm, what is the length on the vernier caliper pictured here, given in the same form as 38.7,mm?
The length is 12.1,mm
